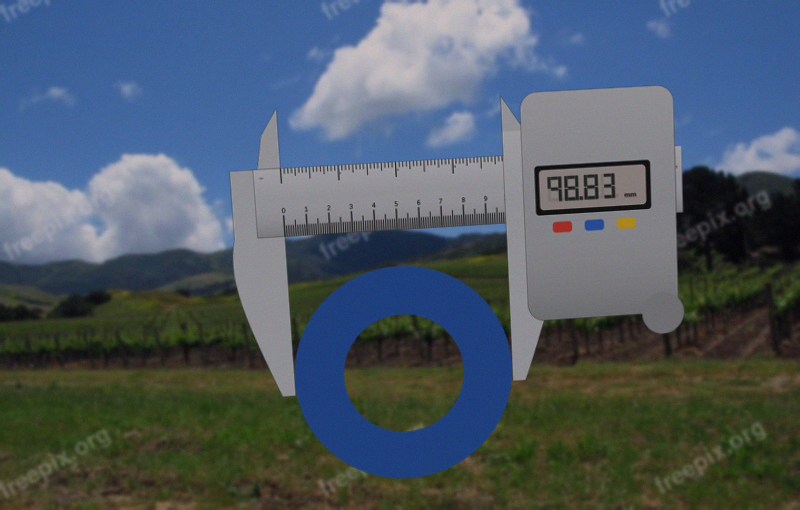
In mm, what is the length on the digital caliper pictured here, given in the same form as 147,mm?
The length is 98.83,mm
